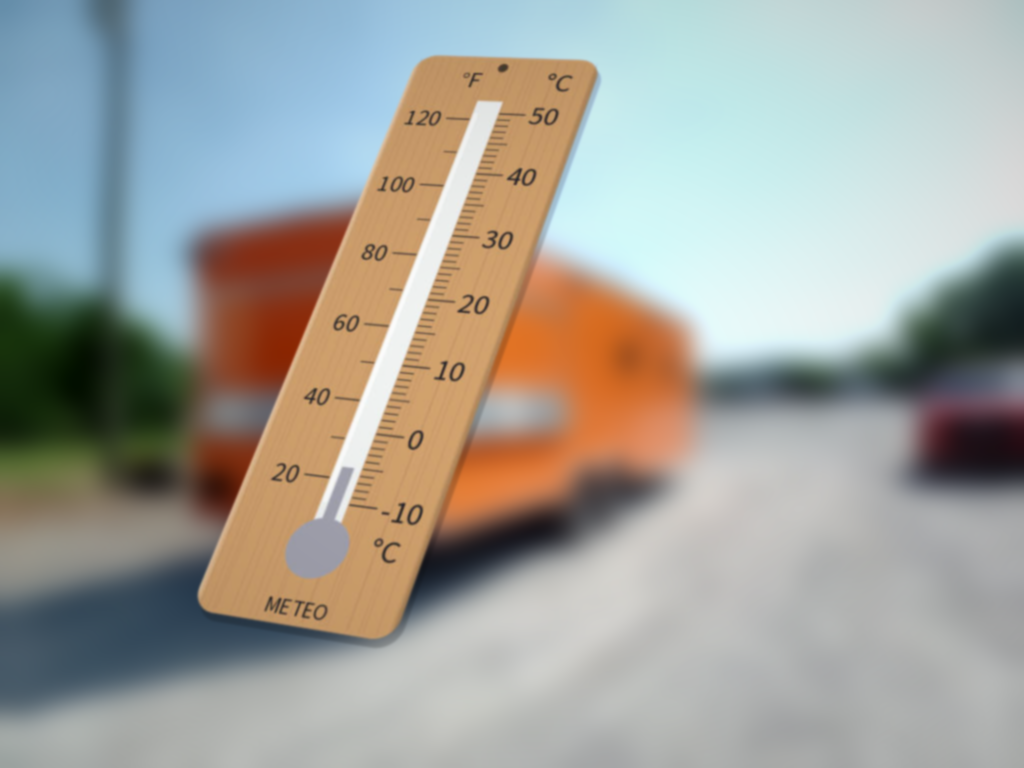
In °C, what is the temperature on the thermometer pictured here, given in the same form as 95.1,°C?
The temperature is -5,°C
